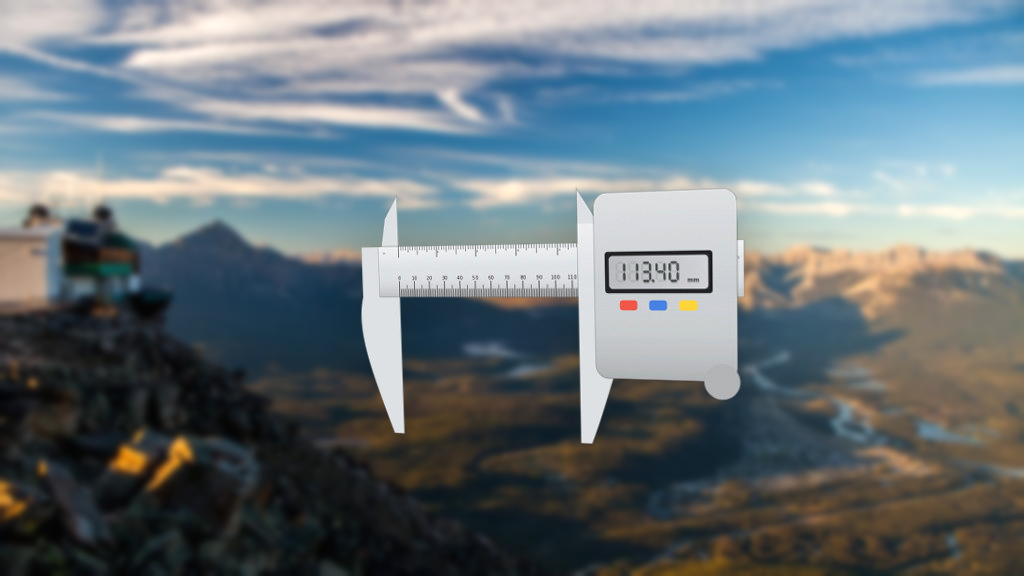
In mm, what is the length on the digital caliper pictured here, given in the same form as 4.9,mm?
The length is 113.40,mm
